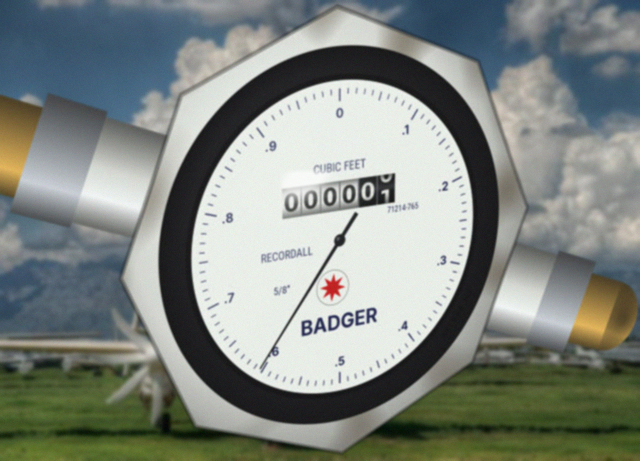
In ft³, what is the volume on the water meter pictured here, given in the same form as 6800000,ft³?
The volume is 0.60,ft³
